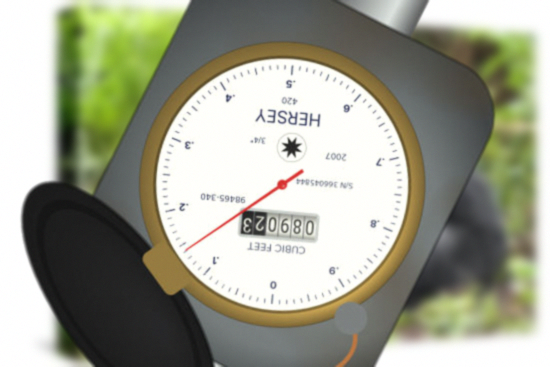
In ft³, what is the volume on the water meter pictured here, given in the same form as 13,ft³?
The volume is 89023.14,ft³
